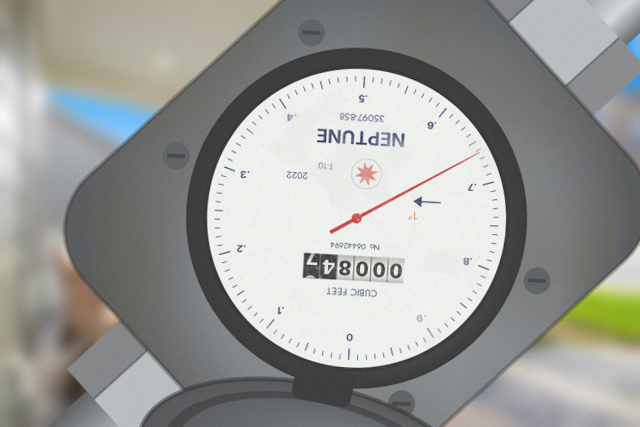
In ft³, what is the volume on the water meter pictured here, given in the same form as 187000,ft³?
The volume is 846.66,ft³
